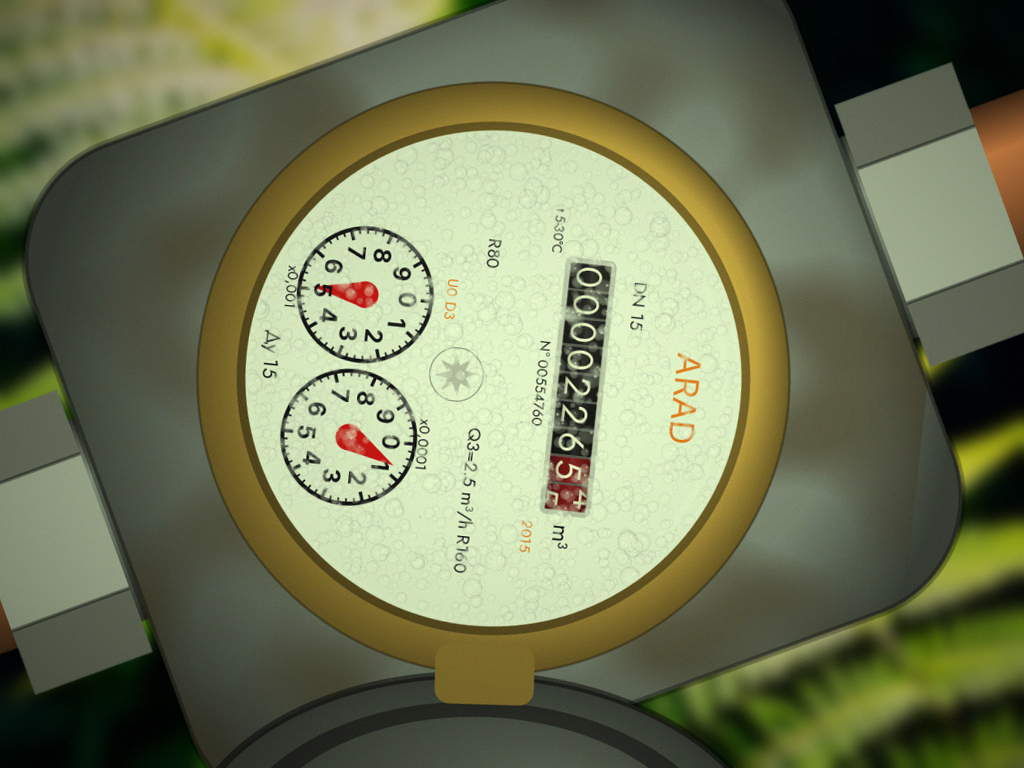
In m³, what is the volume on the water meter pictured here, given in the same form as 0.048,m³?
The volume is 226.5450,m³
